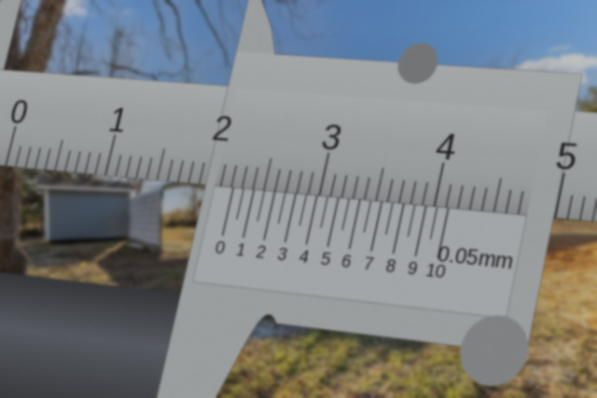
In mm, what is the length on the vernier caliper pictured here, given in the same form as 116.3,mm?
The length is 22.2,mm
